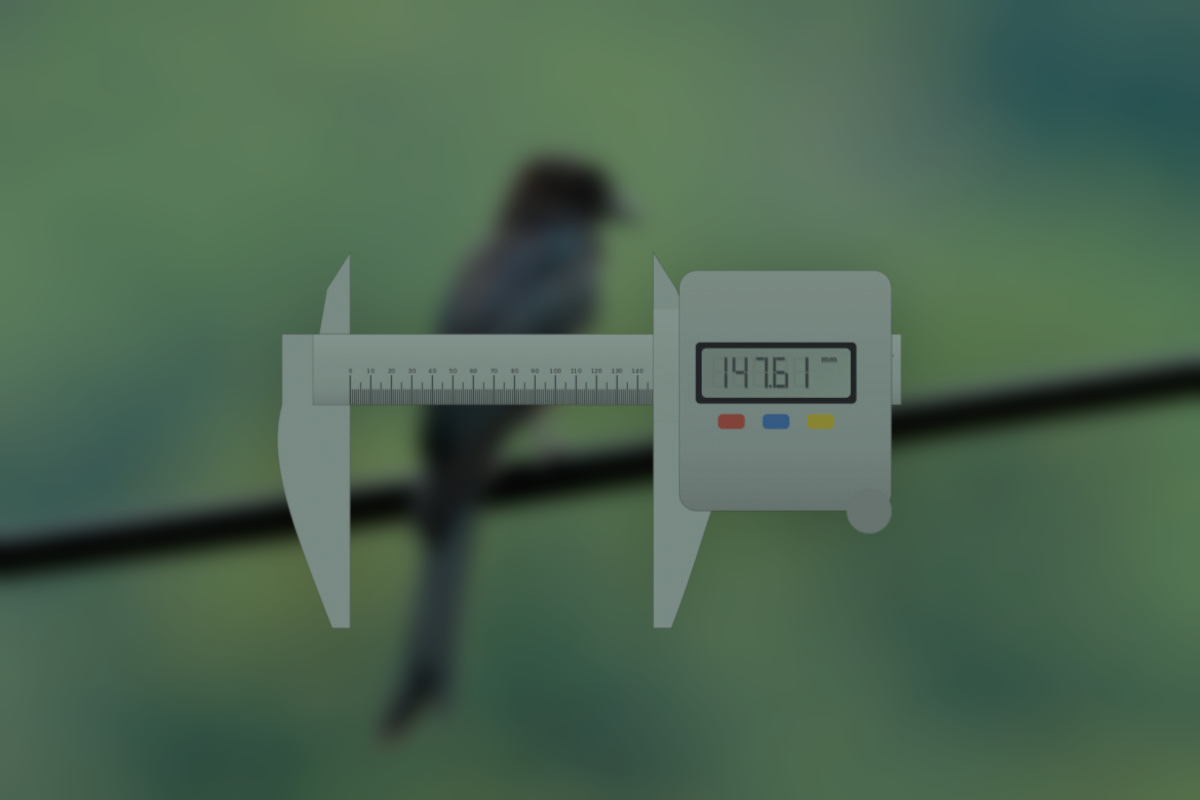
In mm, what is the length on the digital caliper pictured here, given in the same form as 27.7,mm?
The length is 147.61,mm
